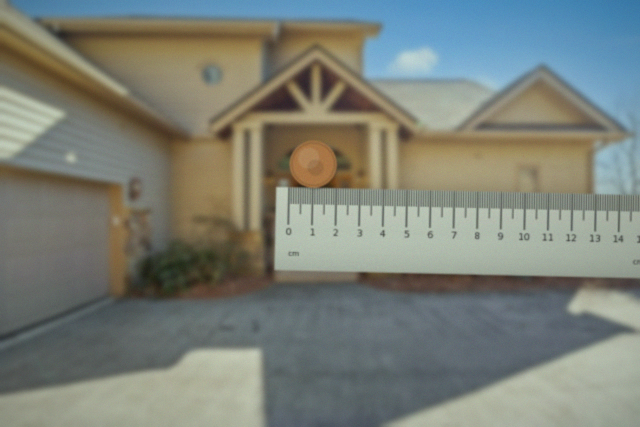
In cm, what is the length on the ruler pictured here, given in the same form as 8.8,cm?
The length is 2,cm
